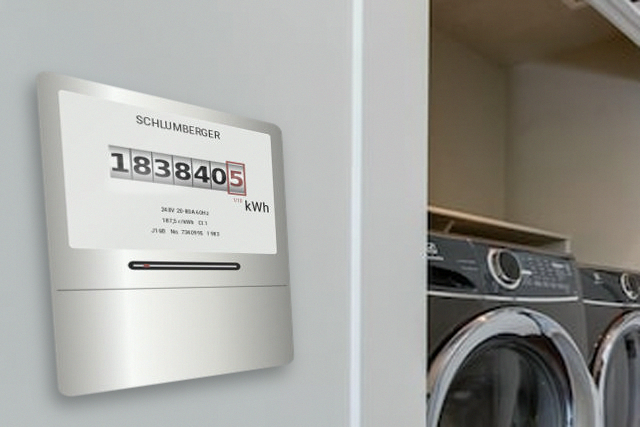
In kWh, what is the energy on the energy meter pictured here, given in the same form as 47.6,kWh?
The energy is 183840.5,kWh
